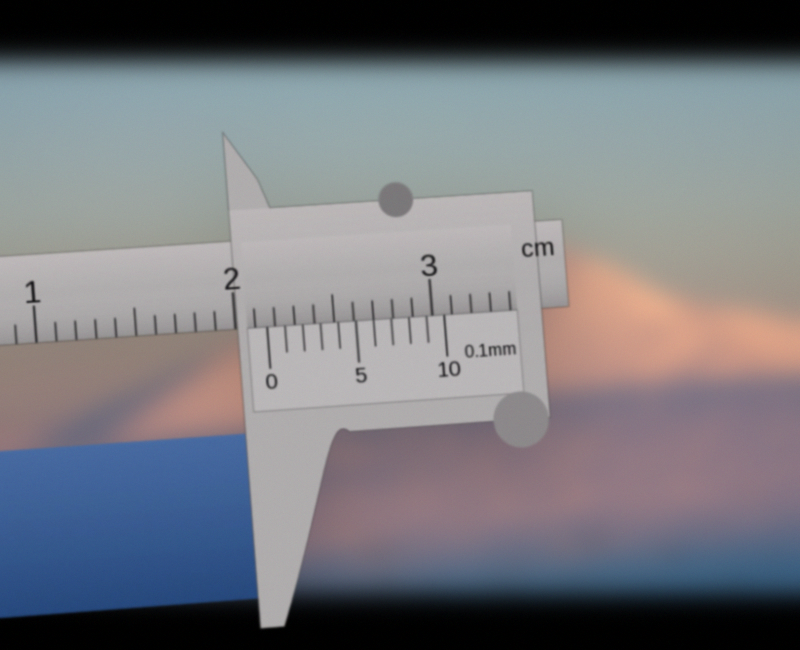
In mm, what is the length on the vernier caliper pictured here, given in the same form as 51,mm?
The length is 21.6,mm
